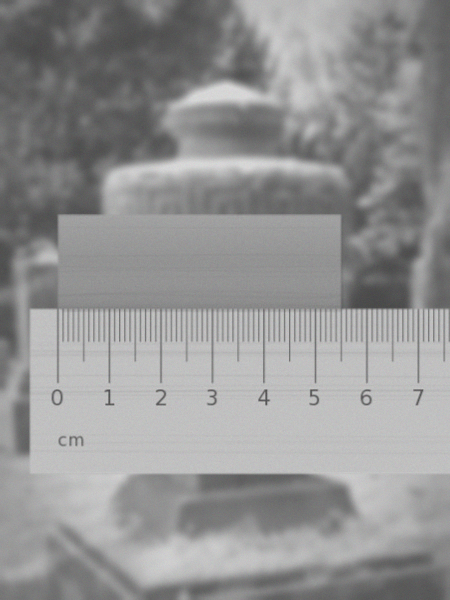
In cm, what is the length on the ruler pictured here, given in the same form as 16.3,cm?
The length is 5.5,cm
